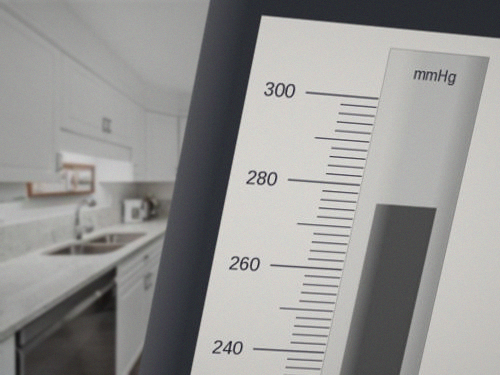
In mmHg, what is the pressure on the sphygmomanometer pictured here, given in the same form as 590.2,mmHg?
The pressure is 276,mmHg
